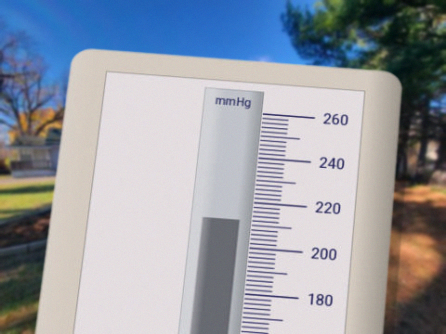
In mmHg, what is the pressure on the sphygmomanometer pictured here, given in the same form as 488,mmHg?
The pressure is 212,mmHg
